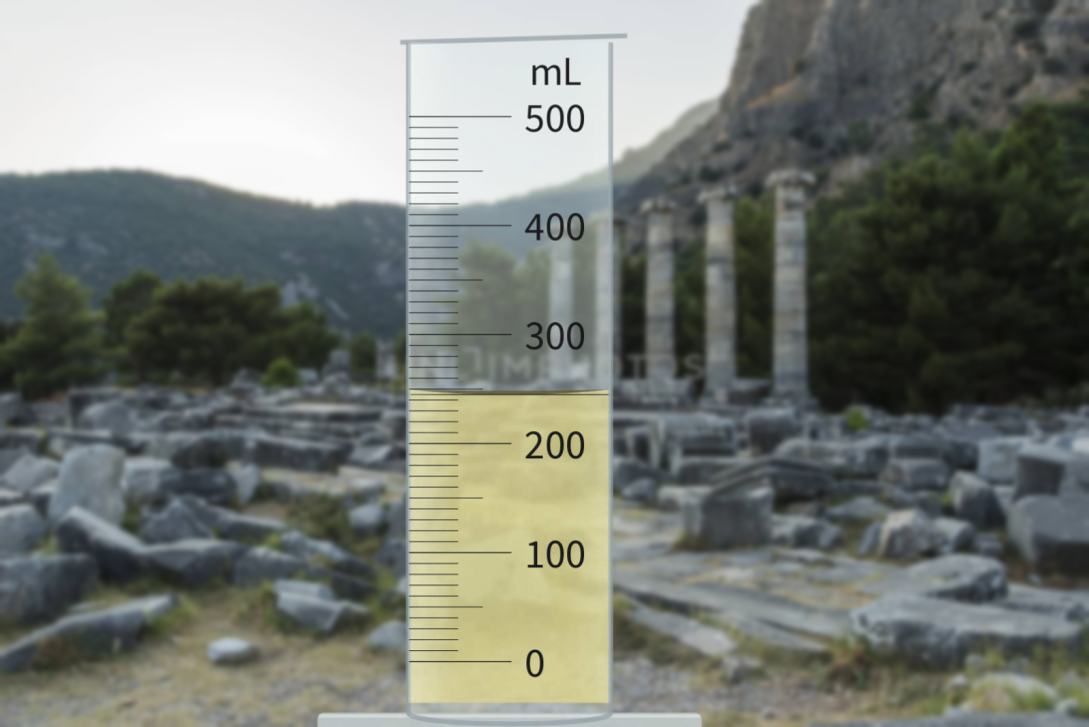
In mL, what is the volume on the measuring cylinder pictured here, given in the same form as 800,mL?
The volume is 245,mL
